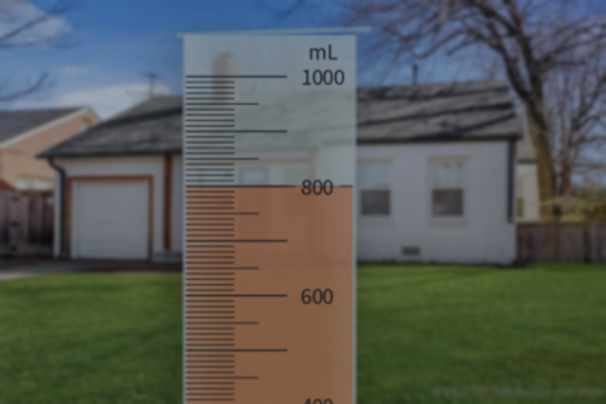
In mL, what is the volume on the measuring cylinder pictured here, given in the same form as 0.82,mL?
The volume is 800,mL
